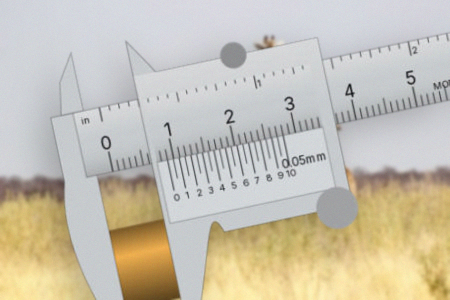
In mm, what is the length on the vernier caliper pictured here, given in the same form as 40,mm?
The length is 9.0,mm
